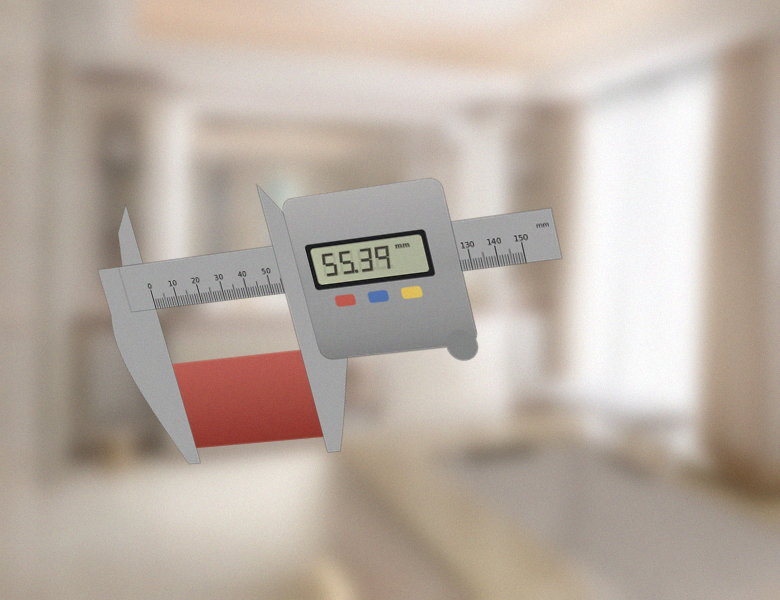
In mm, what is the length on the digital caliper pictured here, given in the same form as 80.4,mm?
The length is 55.39,mm
